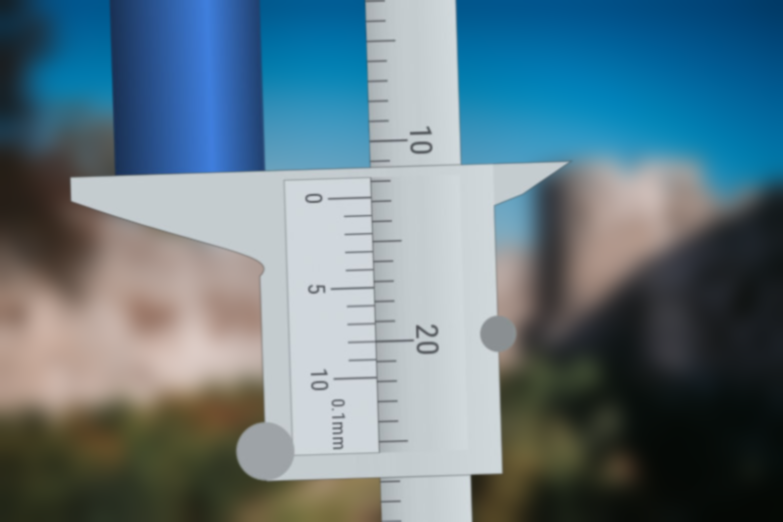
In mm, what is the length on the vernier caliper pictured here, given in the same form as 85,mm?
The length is 12.8,mm
